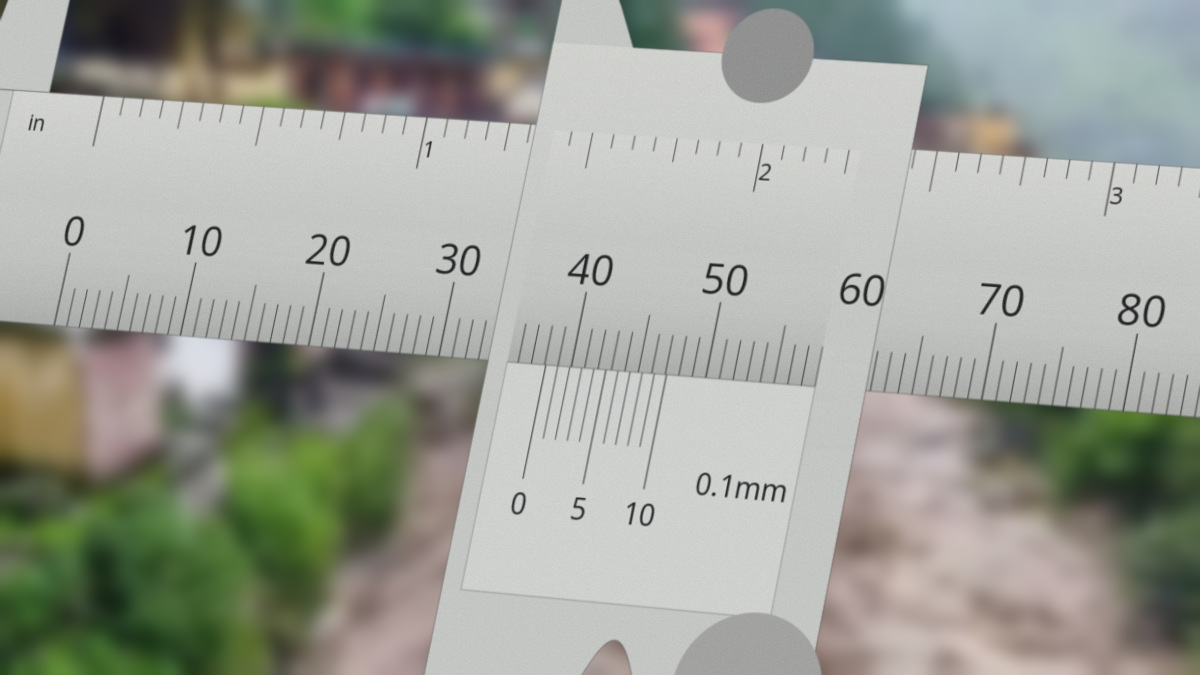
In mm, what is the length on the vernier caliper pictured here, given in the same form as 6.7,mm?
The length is 38.1,mm
